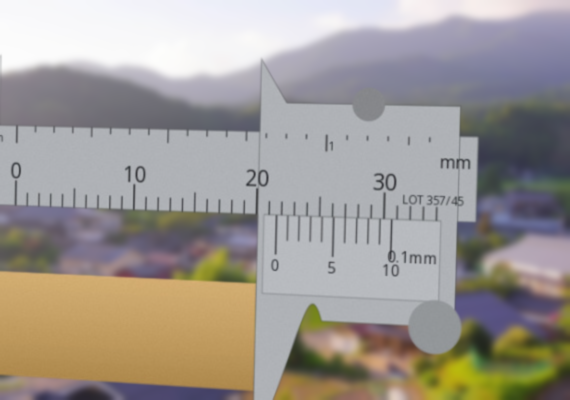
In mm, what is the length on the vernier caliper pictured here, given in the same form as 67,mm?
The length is 21.6,mm
